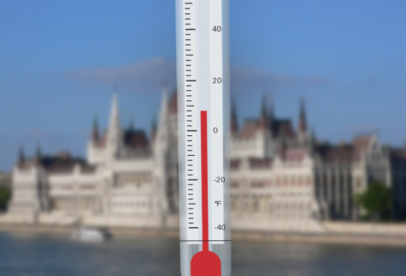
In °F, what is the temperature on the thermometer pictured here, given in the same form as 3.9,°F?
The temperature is 8,°F
